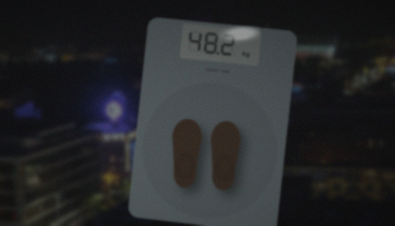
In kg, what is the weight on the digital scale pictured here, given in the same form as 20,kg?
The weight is 48.2,kg
